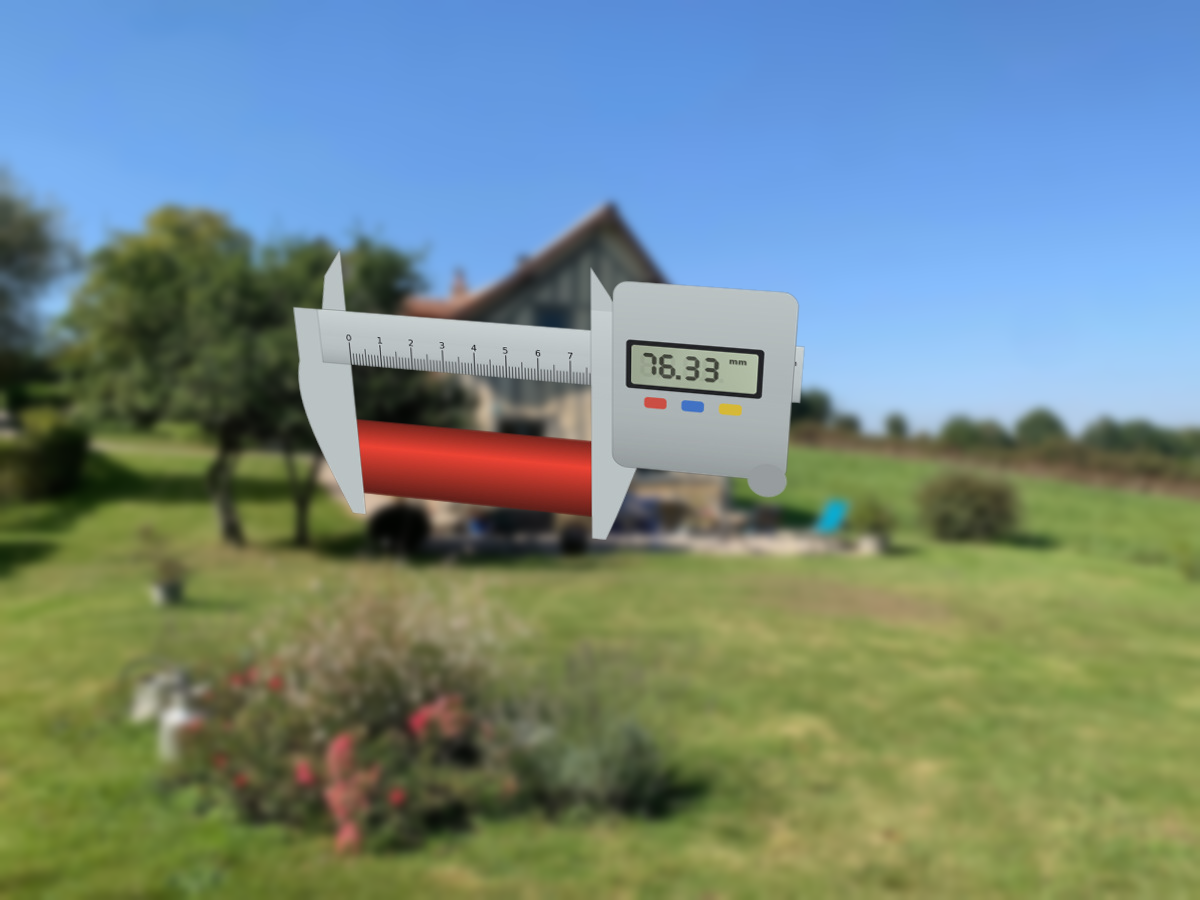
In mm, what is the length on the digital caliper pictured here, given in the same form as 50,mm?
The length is 76.33,mm
